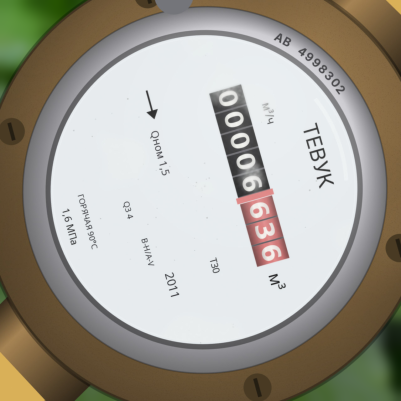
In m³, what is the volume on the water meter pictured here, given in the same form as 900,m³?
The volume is 6.636,m³
